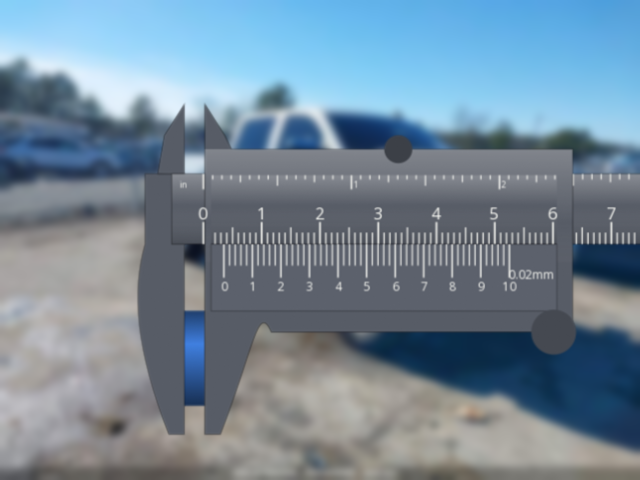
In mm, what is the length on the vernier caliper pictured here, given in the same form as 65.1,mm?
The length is 3.5,mm
